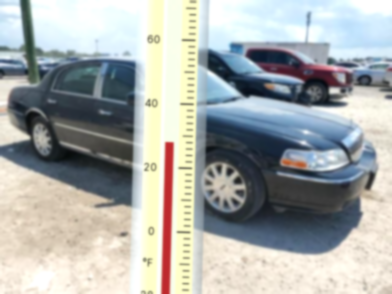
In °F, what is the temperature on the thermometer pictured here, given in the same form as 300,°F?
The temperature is 28,°F
